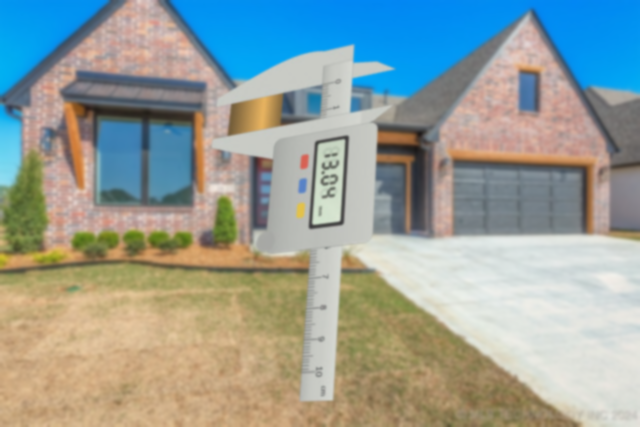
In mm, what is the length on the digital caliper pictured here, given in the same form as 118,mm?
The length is 13.04,mm
